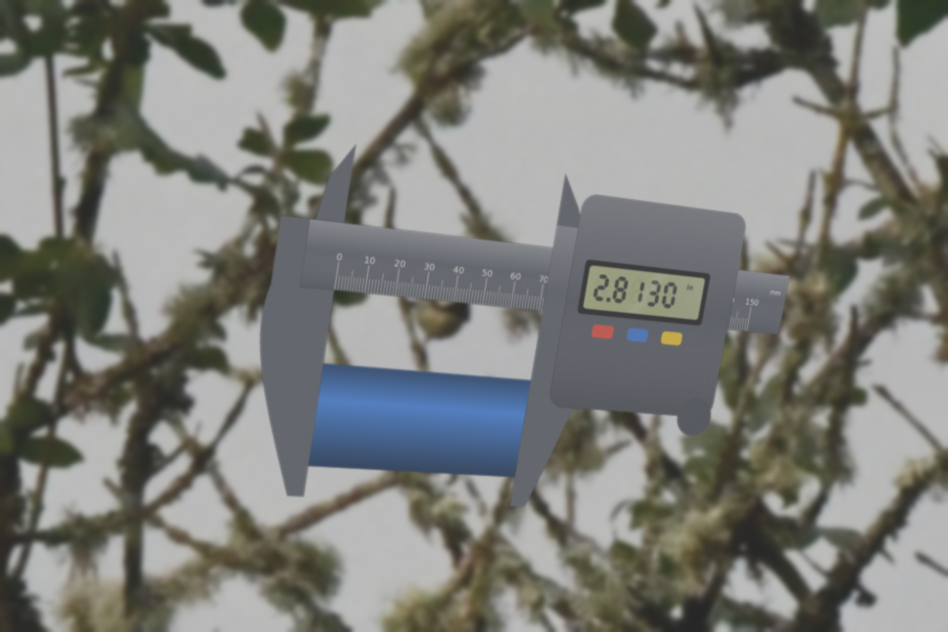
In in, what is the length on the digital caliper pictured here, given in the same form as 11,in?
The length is 2.8130,in
